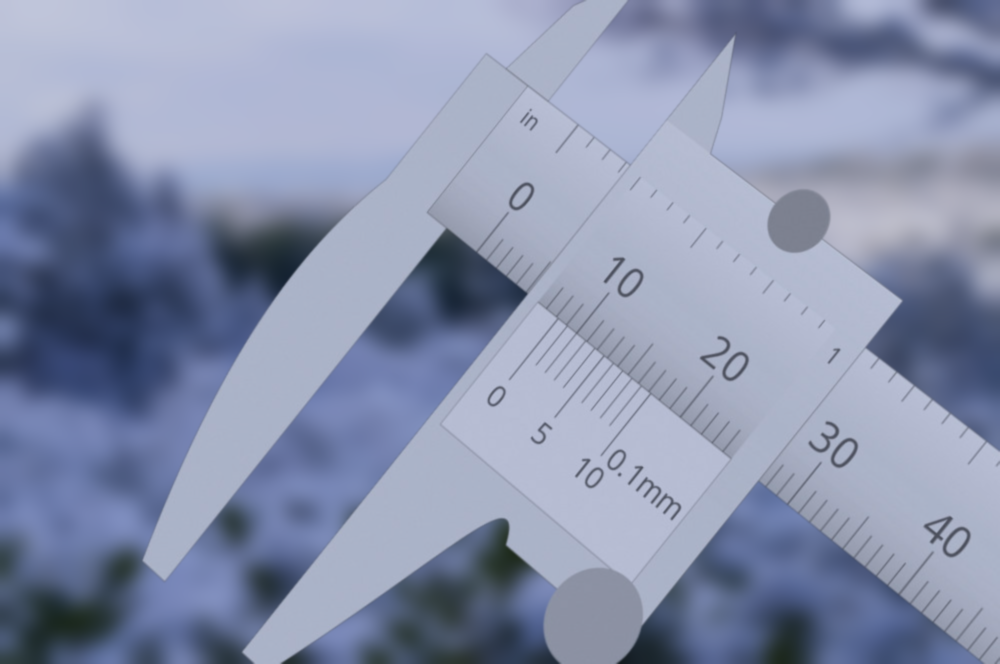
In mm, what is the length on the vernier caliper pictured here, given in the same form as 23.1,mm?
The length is 8.2,mm
